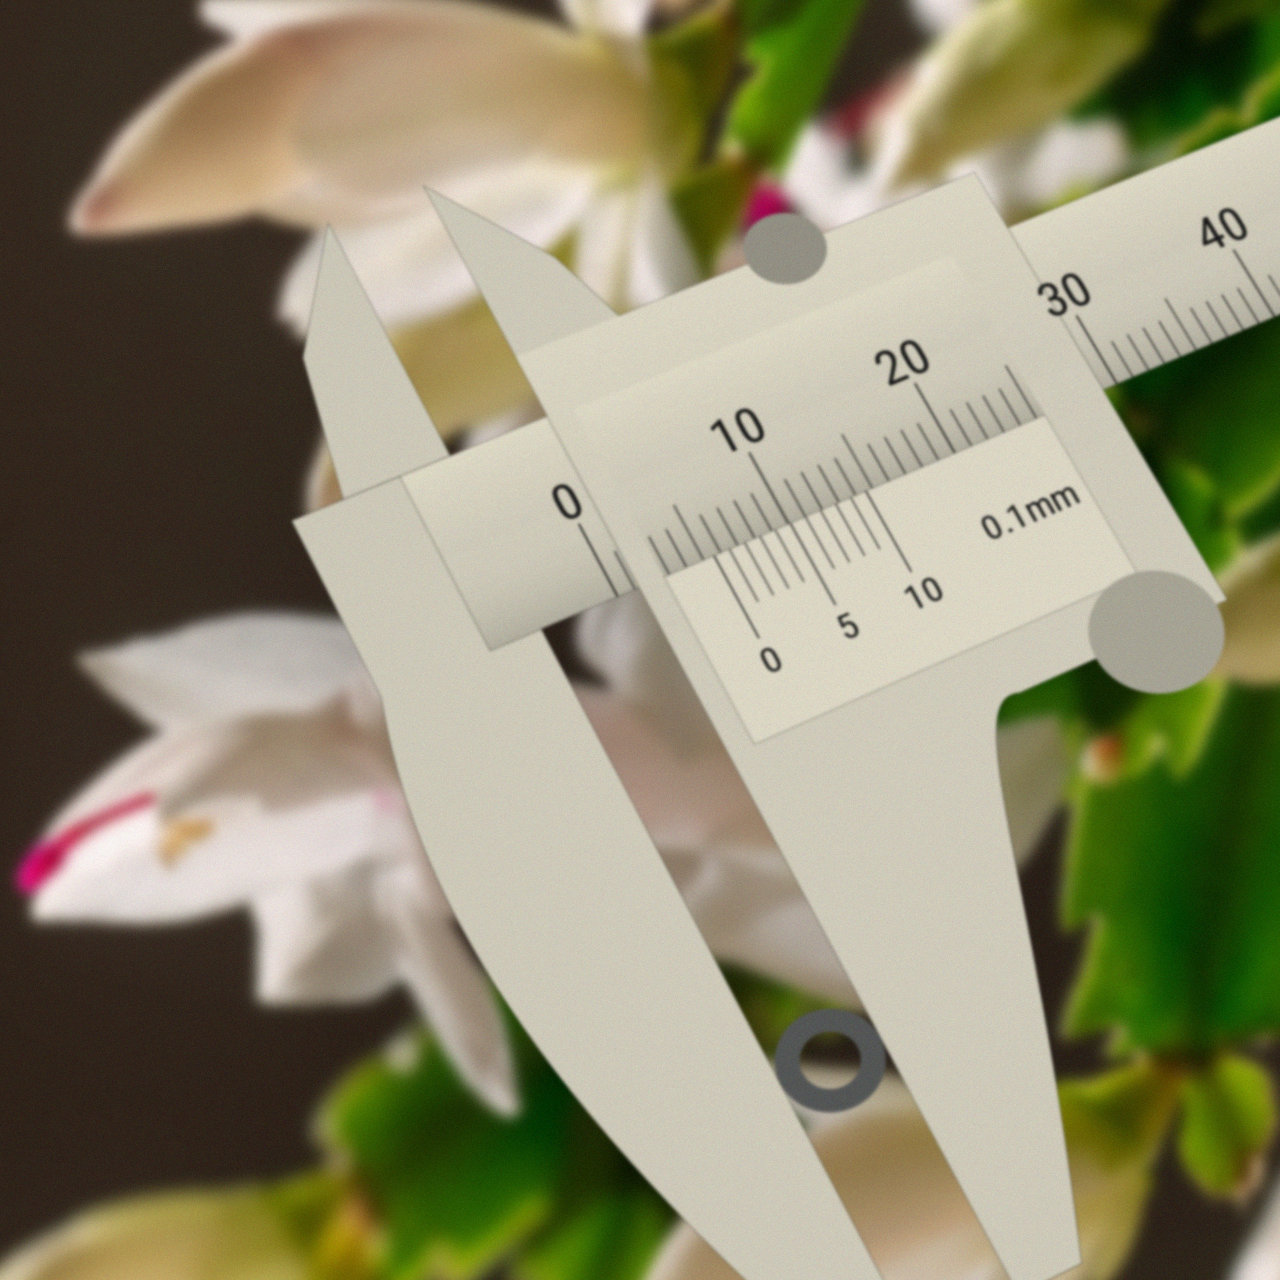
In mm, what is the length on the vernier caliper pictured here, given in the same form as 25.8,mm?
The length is 5.6,mm
